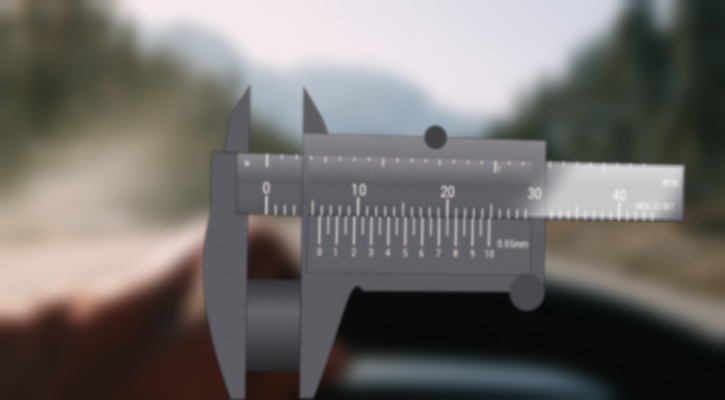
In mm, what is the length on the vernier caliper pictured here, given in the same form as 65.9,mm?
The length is 5.8,mm
